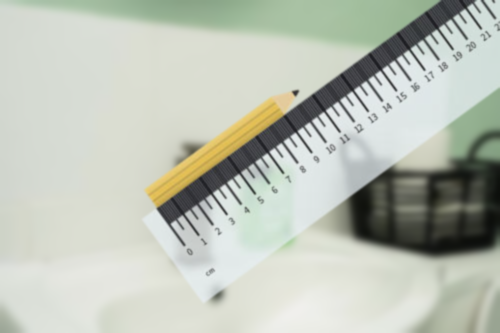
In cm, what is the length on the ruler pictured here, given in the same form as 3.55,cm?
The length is 10.5,cm
